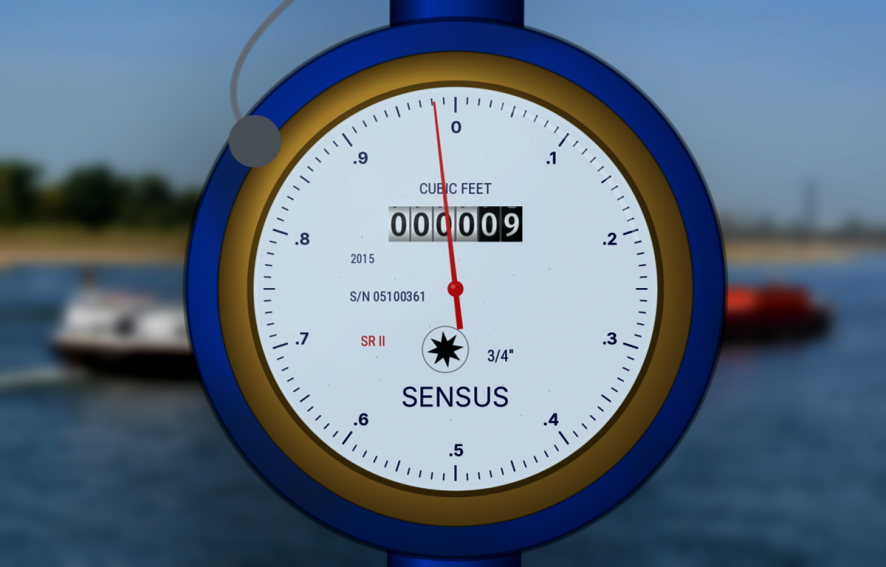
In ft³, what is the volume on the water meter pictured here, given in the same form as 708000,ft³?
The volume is 8.98,ft³
